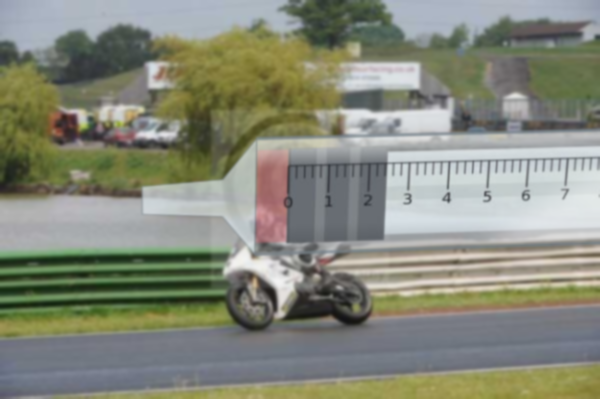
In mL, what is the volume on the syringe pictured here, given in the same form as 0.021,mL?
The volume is 0,mL
